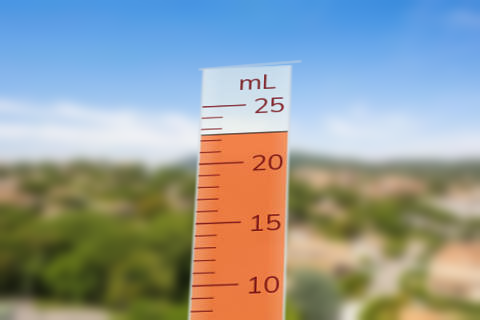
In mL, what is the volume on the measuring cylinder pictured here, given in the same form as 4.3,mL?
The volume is 22.5,mL
